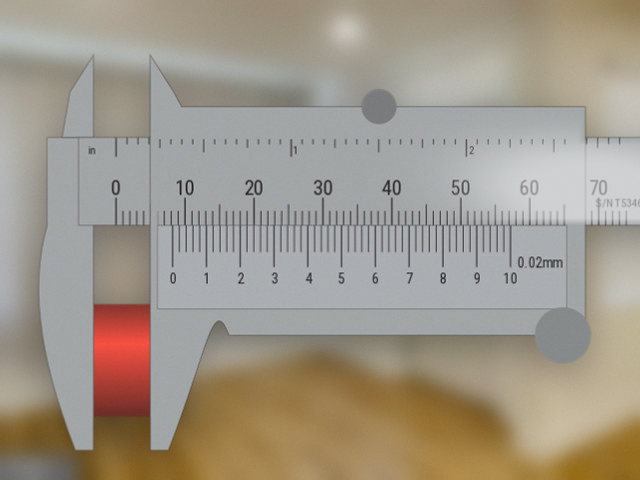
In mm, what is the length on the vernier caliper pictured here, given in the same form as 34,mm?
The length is 8.2,mm
